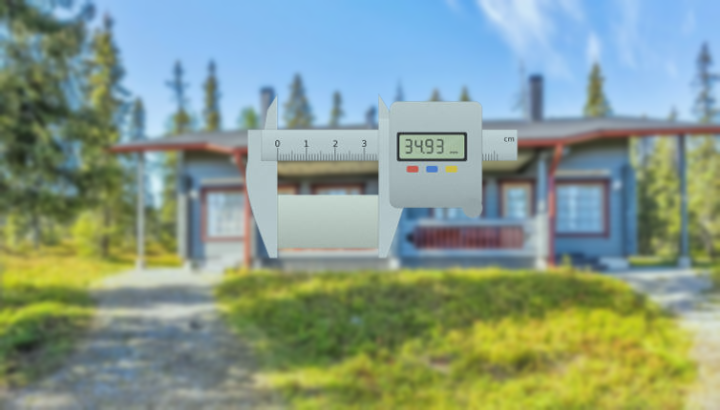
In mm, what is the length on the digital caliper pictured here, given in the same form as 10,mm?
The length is 34.93,mm
